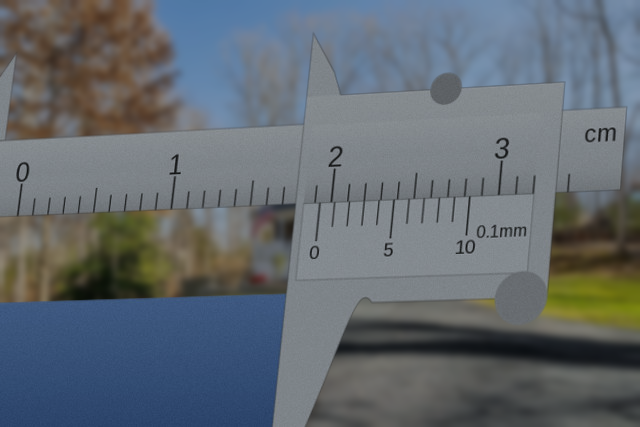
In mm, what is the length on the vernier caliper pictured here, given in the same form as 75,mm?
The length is 19.3,mm
